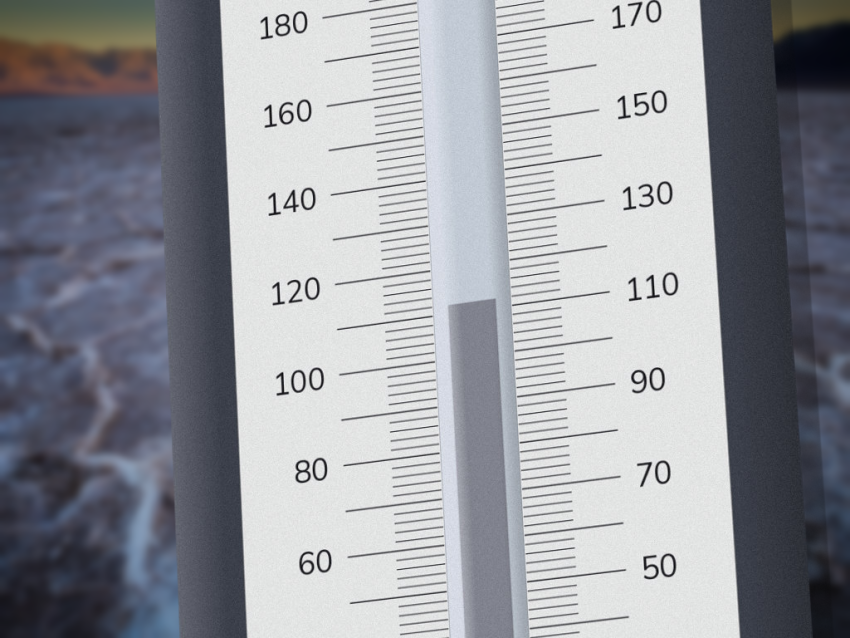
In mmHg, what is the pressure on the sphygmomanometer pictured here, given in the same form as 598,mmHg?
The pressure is 112,mmHg
